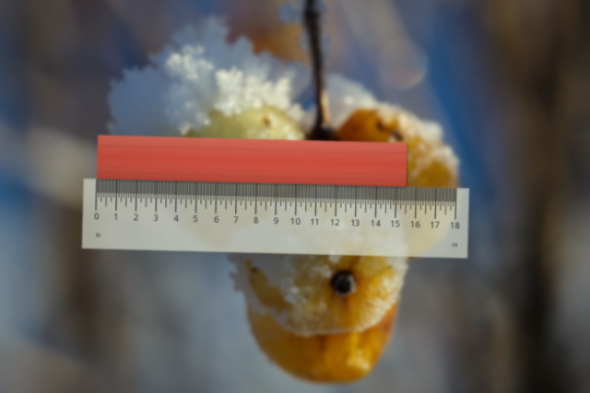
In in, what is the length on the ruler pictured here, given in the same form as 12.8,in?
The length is 15.5,in
